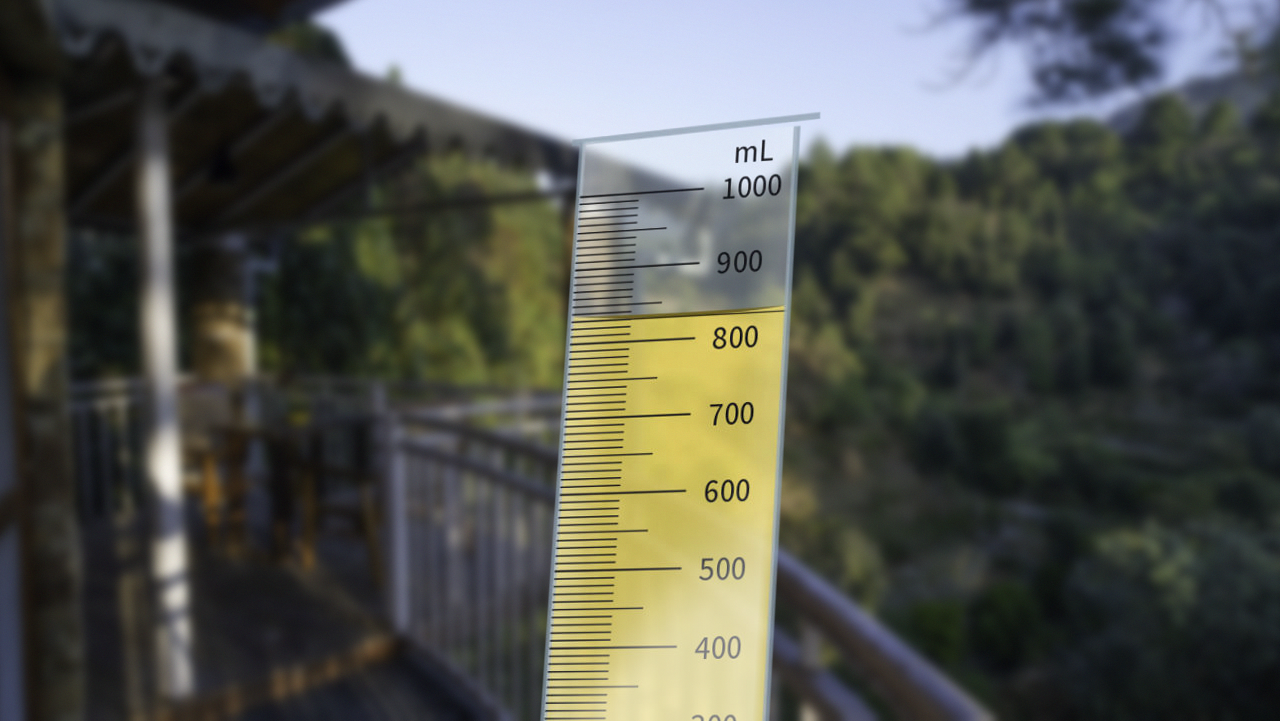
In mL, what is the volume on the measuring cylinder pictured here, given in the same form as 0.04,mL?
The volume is 830,mL
